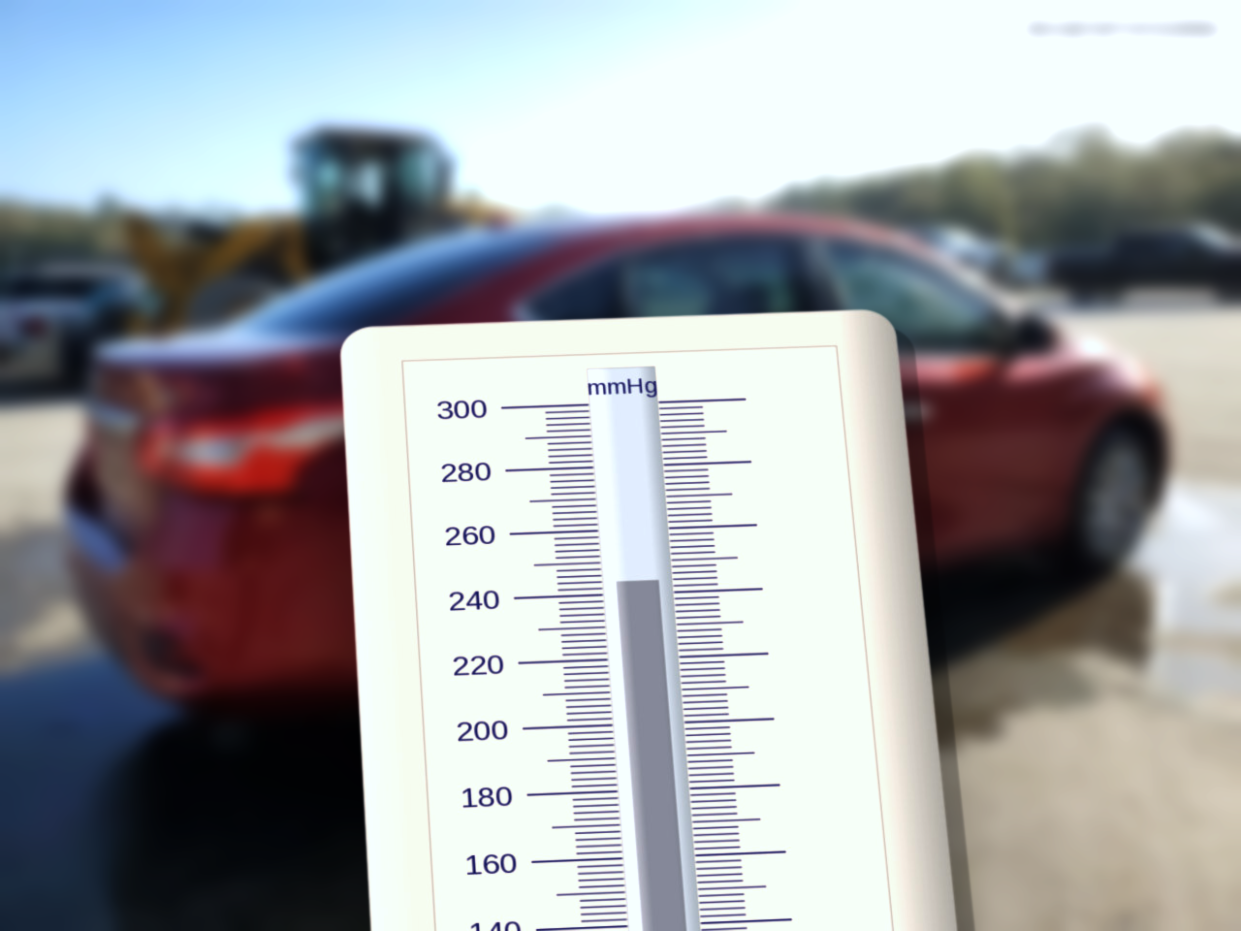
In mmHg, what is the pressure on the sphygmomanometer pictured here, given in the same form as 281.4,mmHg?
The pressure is 244,mmHg
